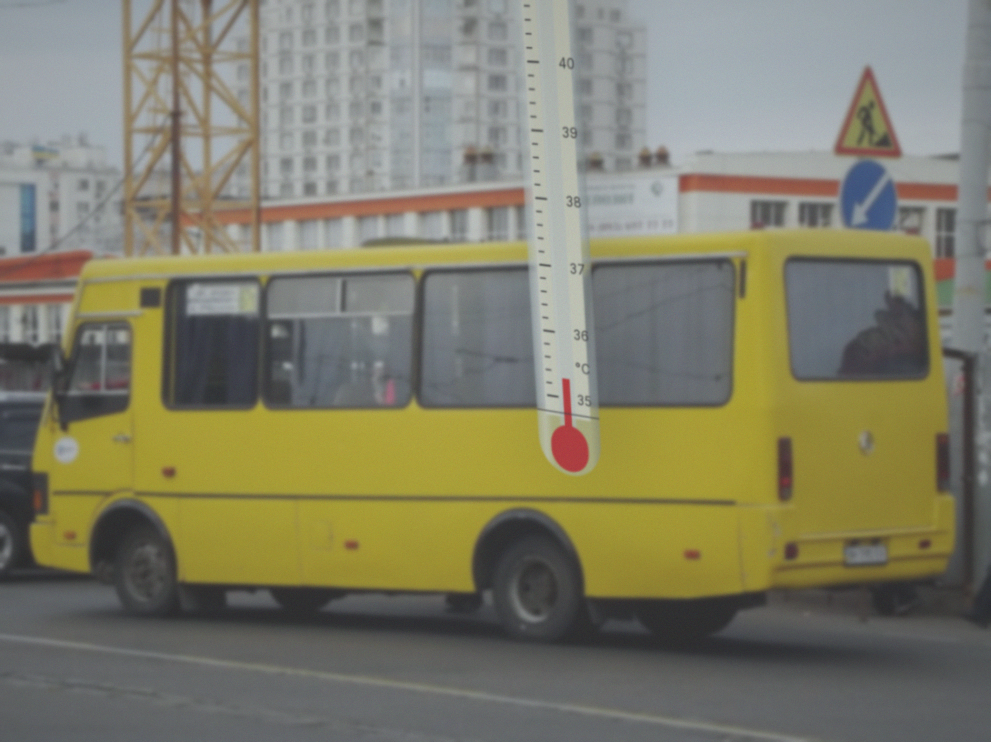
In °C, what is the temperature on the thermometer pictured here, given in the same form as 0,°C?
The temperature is 35.3,°C
